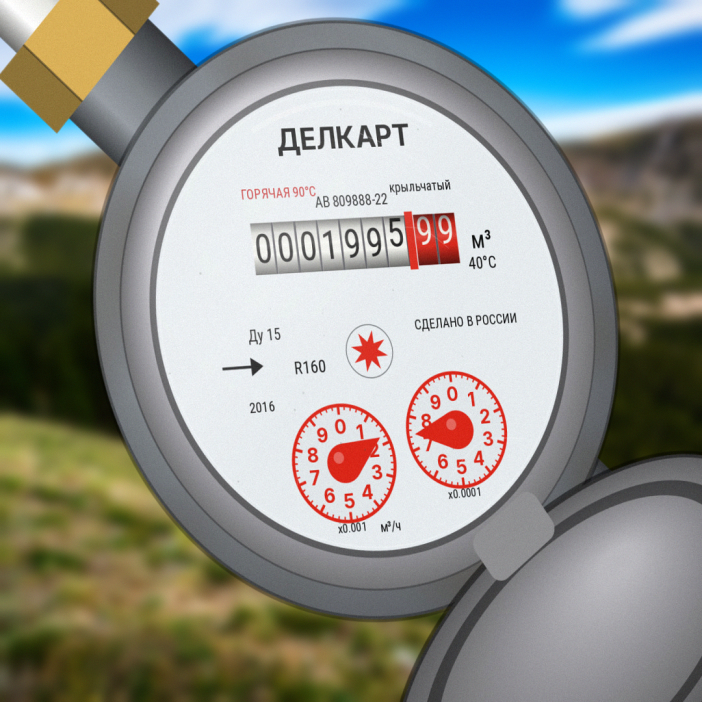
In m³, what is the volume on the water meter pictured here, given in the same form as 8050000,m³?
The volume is 1995.9917,m³
